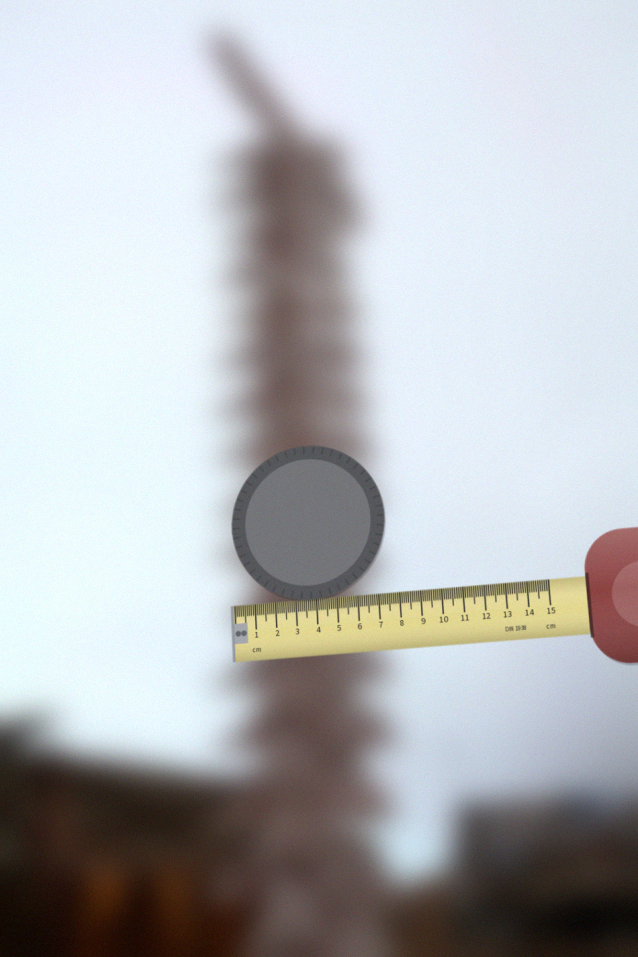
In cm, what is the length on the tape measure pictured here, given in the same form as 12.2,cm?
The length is 7.5,cm
